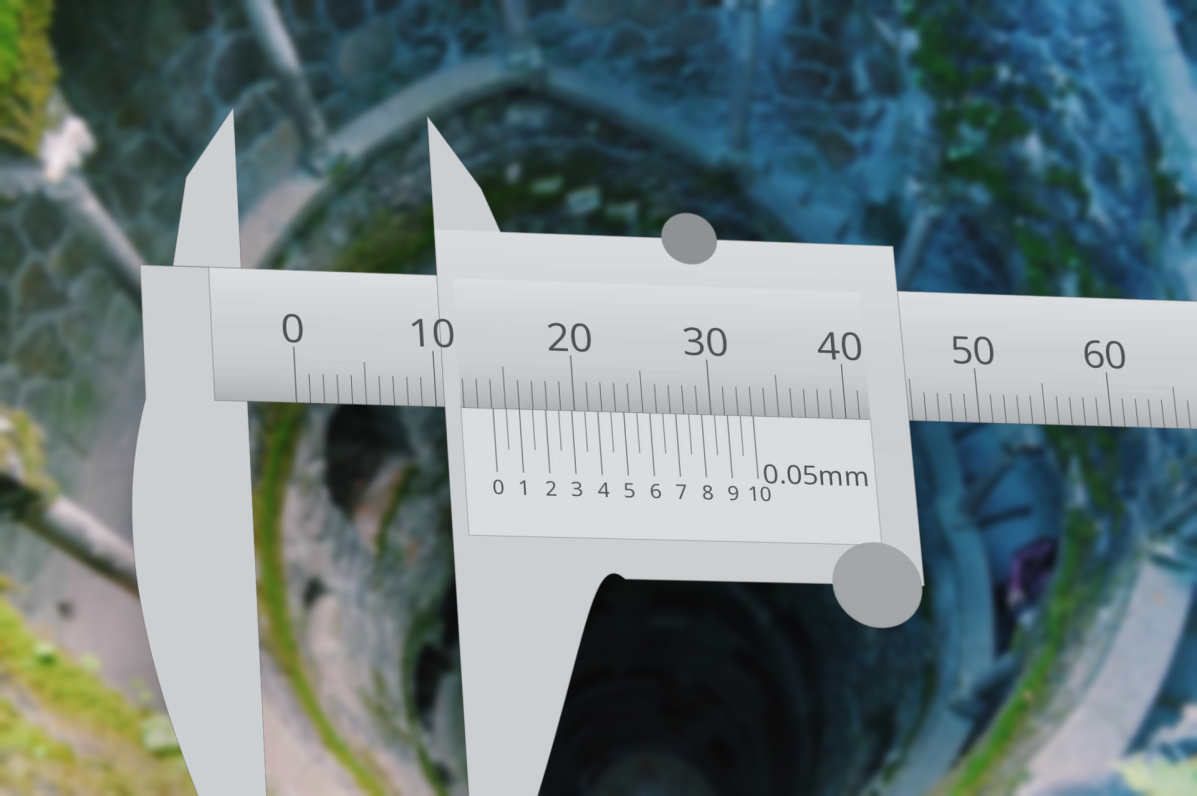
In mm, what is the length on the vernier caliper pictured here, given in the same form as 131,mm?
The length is 14.1,mm
